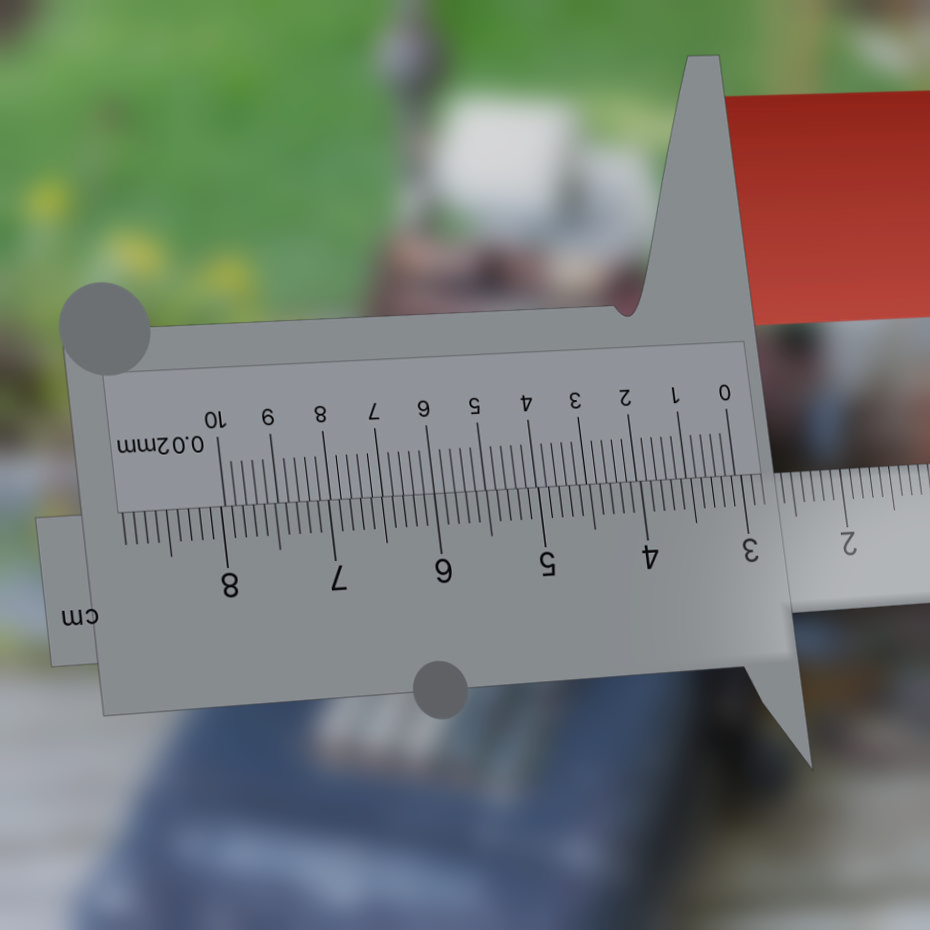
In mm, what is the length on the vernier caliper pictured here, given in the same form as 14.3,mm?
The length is 30.6,mm
